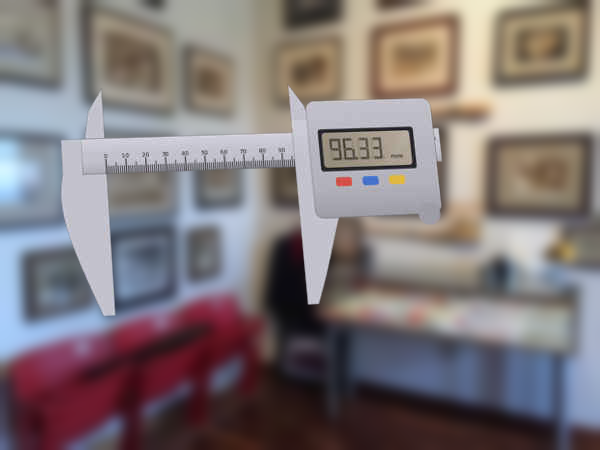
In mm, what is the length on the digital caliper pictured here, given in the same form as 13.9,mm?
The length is 96.33,mm
